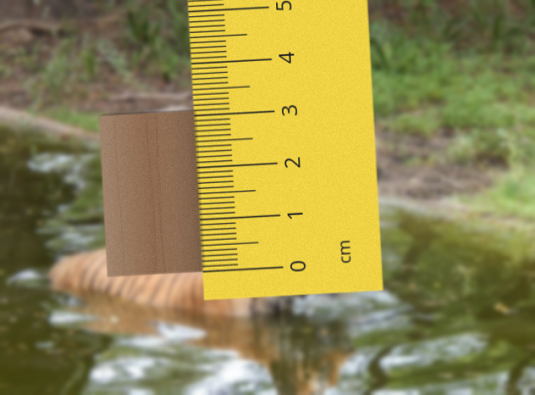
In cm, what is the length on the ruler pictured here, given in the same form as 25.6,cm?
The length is 3.1,cm
